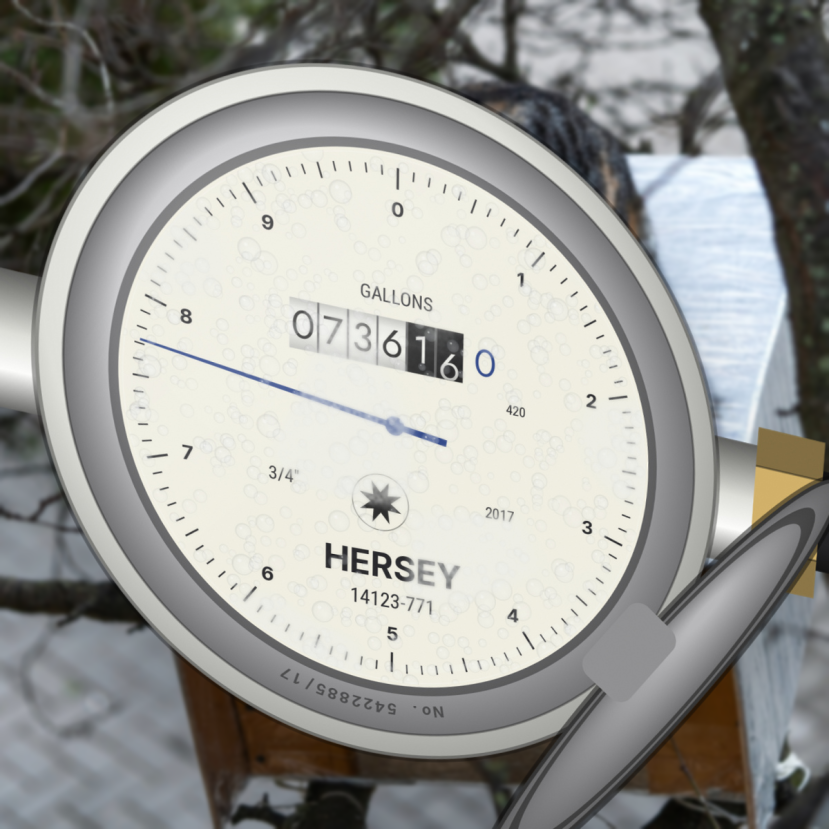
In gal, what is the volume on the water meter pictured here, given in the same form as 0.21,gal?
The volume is 736157.7,gal
